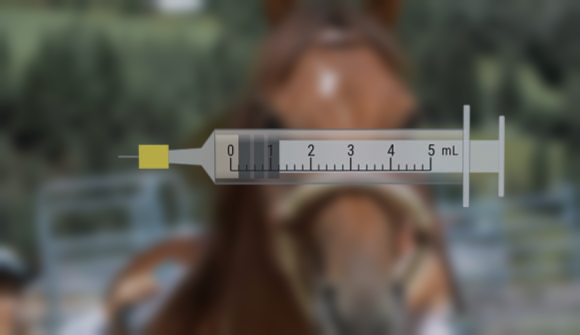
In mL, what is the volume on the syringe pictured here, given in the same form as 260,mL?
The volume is 0.2,mL
